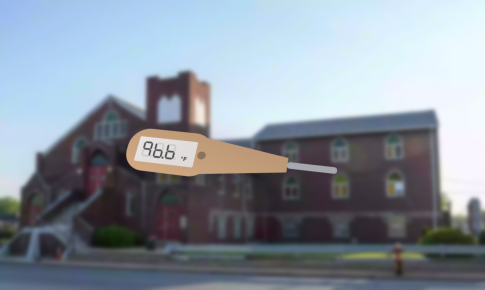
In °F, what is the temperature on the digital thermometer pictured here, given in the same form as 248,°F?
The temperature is 96.6,°F
